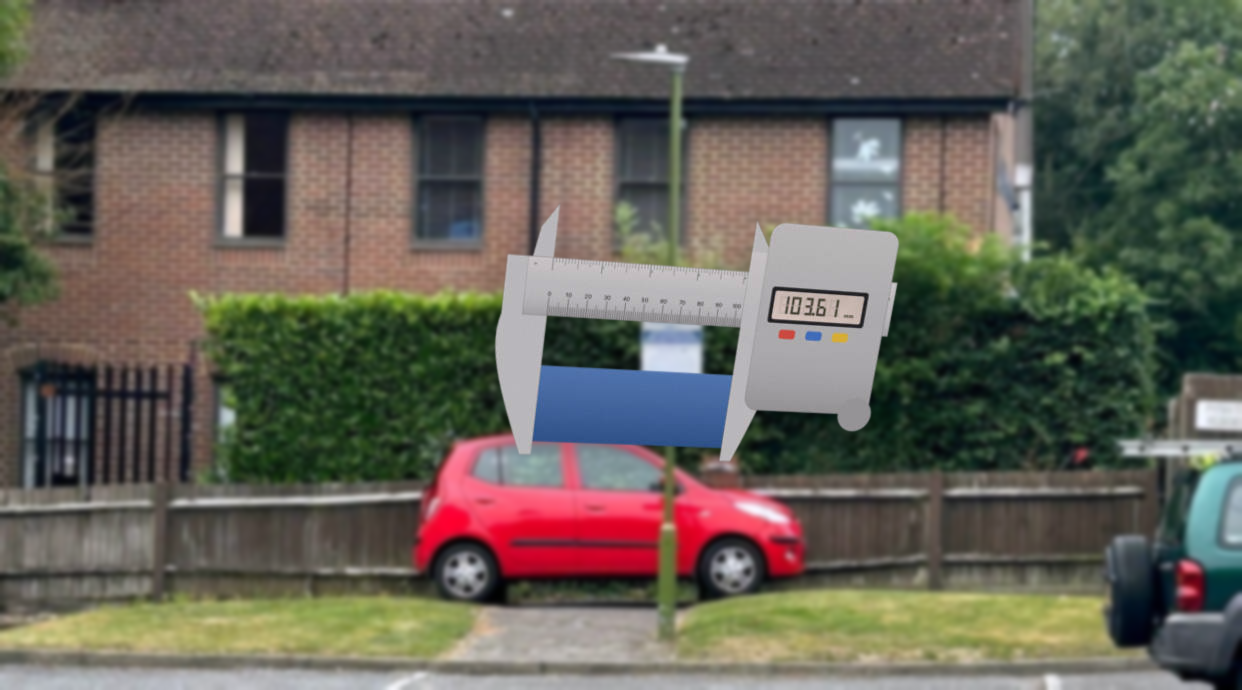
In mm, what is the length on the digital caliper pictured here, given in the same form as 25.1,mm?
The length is 103.61,mm
